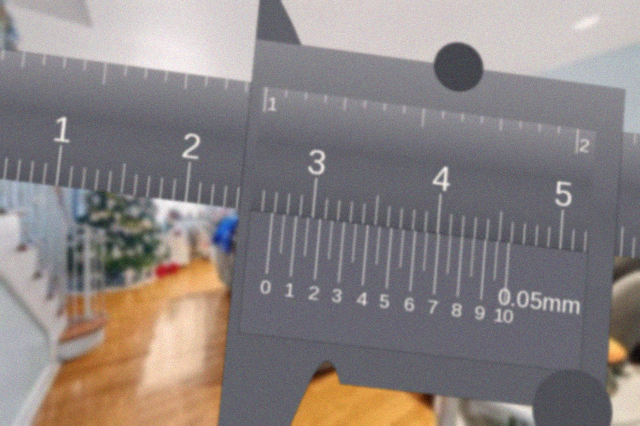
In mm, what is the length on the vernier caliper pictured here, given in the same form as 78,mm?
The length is 26.8,mm
